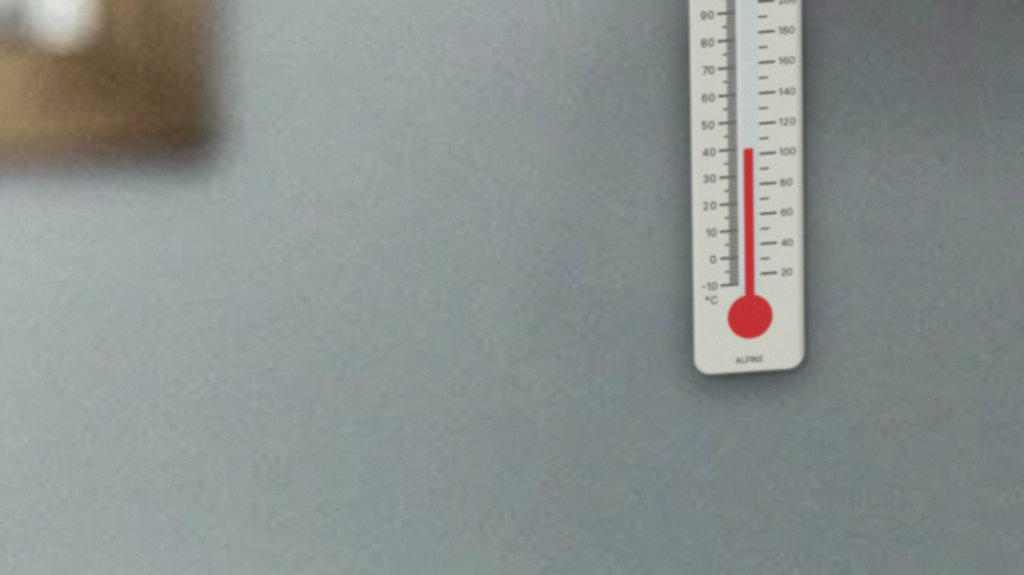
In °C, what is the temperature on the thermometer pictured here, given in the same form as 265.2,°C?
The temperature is 40,°C
